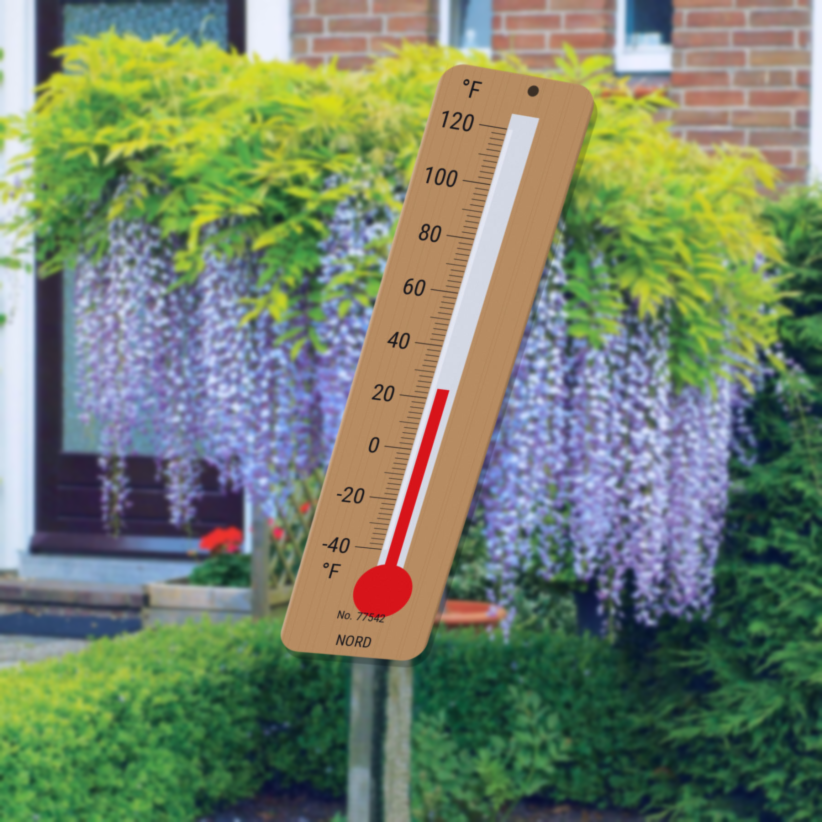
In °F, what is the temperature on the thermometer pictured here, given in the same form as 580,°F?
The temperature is 24,°F
